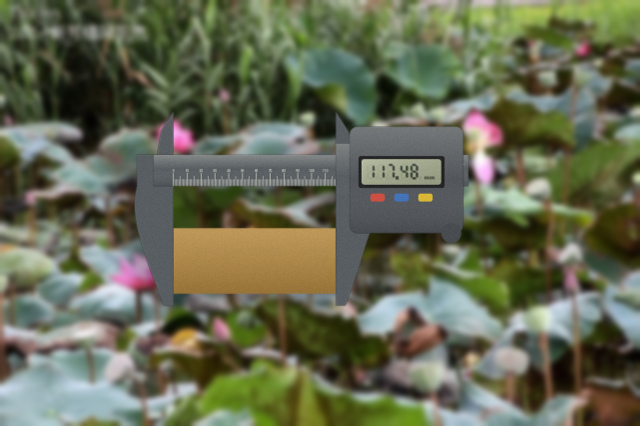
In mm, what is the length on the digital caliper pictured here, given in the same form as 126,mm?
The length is 117.48,mm
